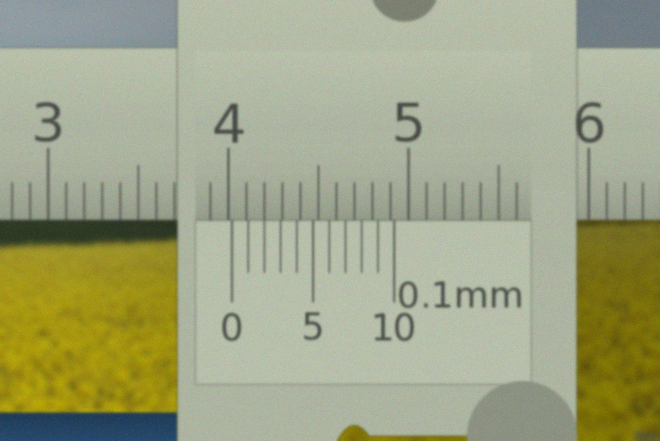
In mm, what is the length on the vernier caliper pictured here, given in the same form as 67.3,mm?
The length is 40.2,mm
